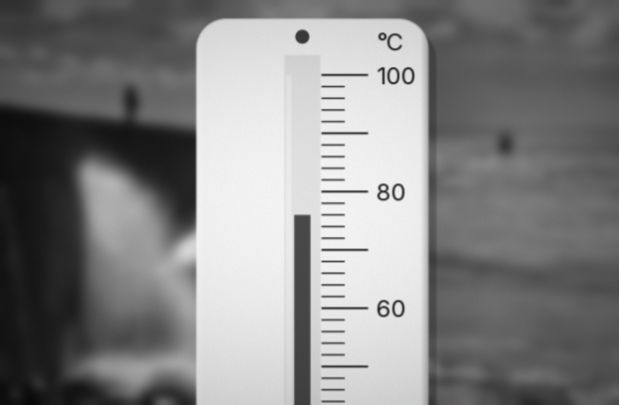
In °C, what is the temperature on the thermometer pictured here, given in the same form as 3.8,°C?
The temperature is 76,°C
